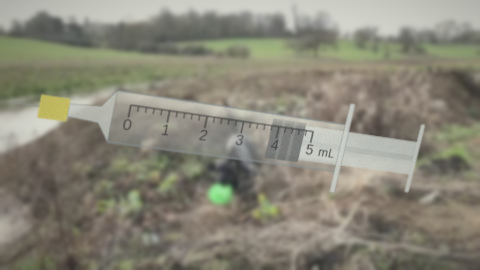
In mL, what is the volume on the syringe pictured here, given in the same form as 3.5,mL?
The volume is 3.8,mL
